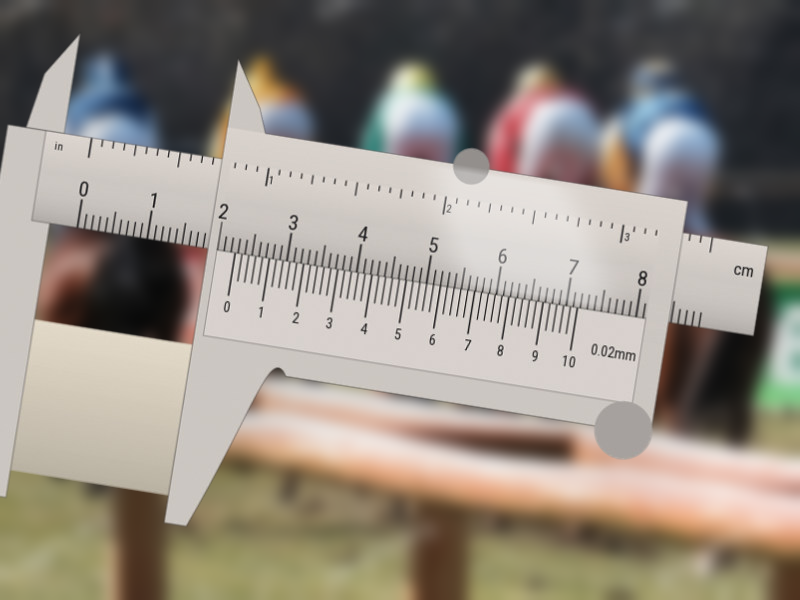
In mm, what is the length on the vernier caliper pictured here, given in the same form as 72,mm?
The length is 22.6,mm
